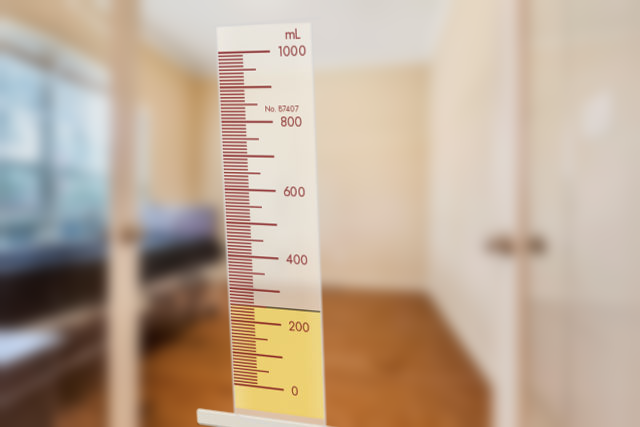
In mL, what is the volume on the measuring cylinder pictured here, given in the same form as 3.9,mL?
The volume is 250,mL
